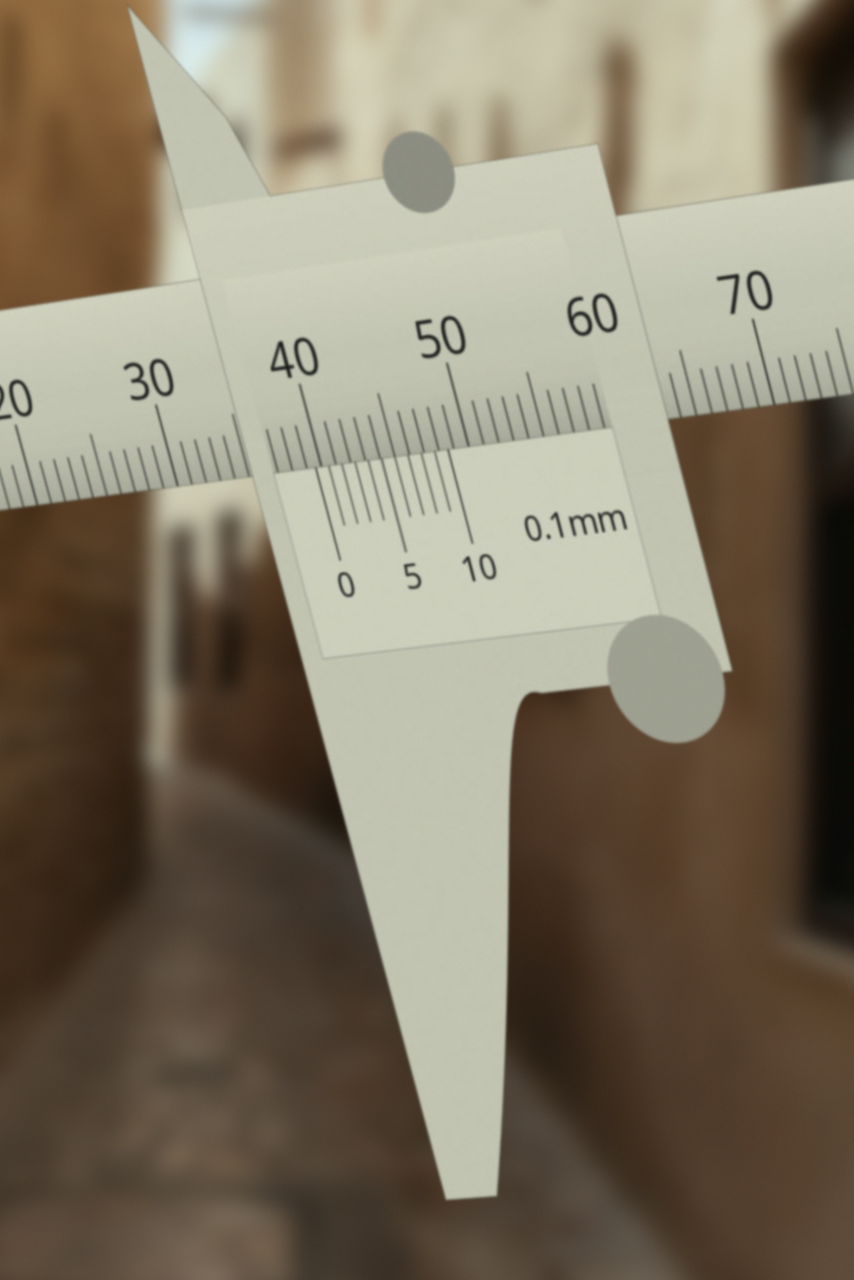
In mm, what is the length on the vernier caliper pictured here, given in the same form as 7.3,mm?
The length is 39.6,mm
